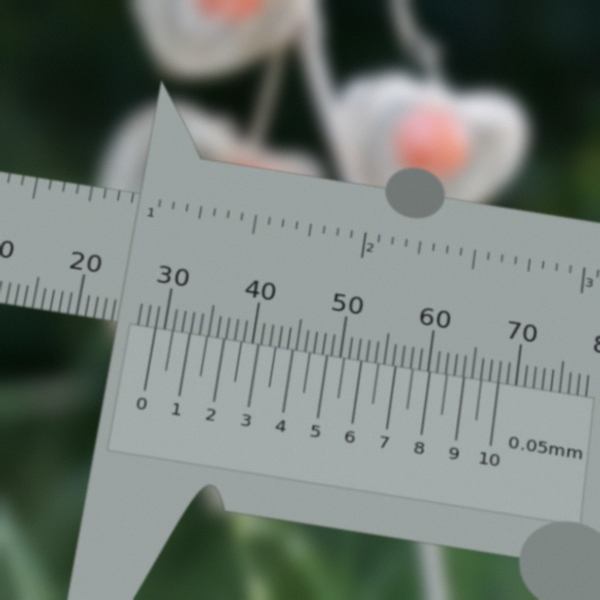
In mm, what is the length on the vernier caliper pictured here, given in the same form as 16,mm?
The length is 29.0,mm
